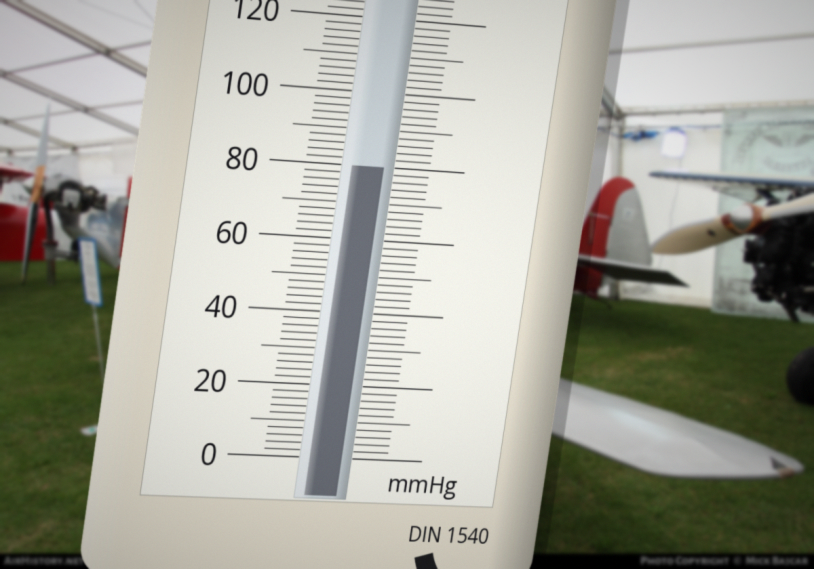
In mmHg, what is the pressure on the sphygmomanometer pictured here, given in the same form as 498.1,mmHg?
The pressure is 80,mmHg
